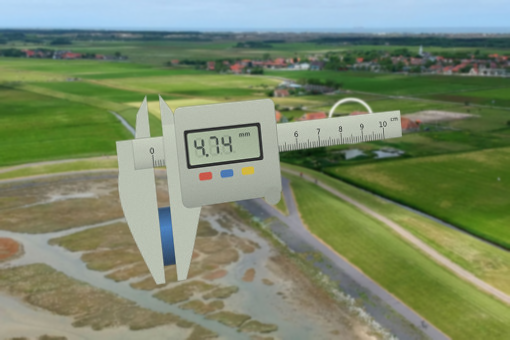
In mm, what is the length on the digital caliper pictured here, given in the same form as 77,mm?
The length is 4.74,mm
